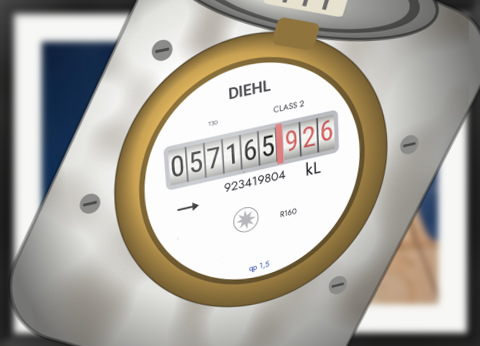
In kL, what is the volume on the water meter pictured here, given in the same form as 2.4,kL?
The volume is 57165.926,kL
